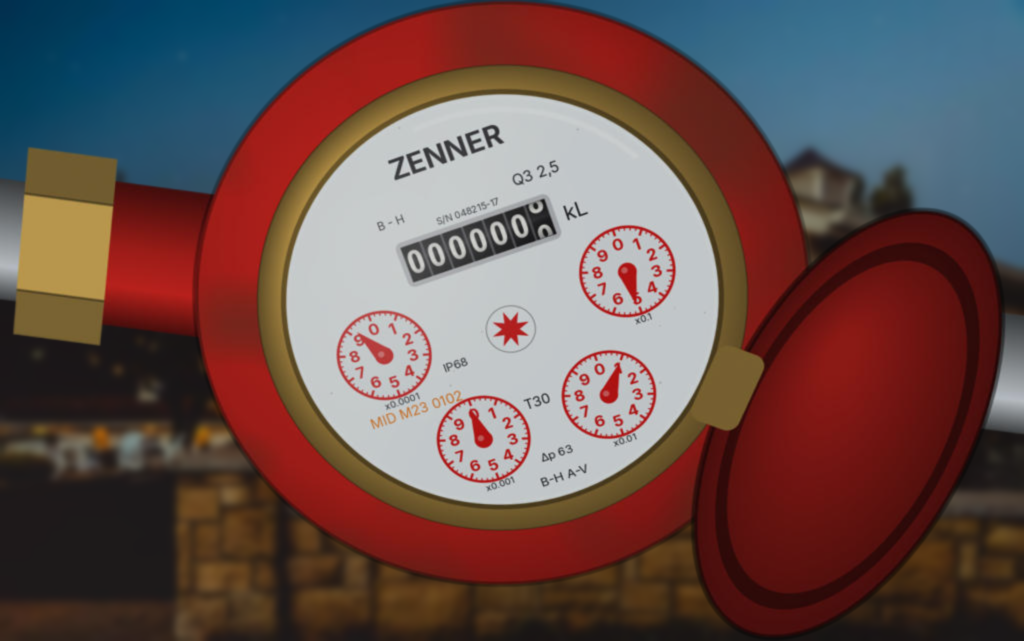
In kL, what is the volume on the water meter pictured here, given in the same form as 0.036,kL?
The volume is 8.5099,kL
